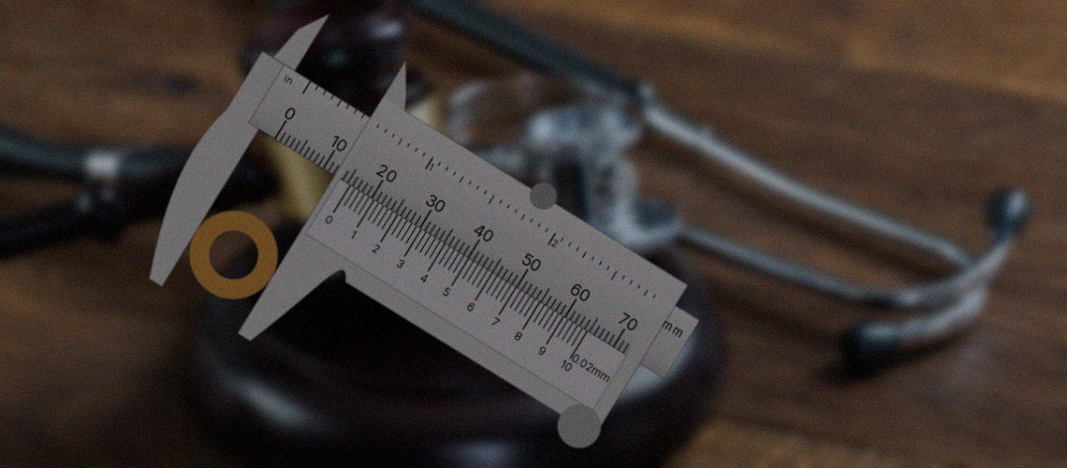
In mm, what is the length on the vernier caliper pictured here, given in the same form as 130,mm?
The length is 15.6,mm
